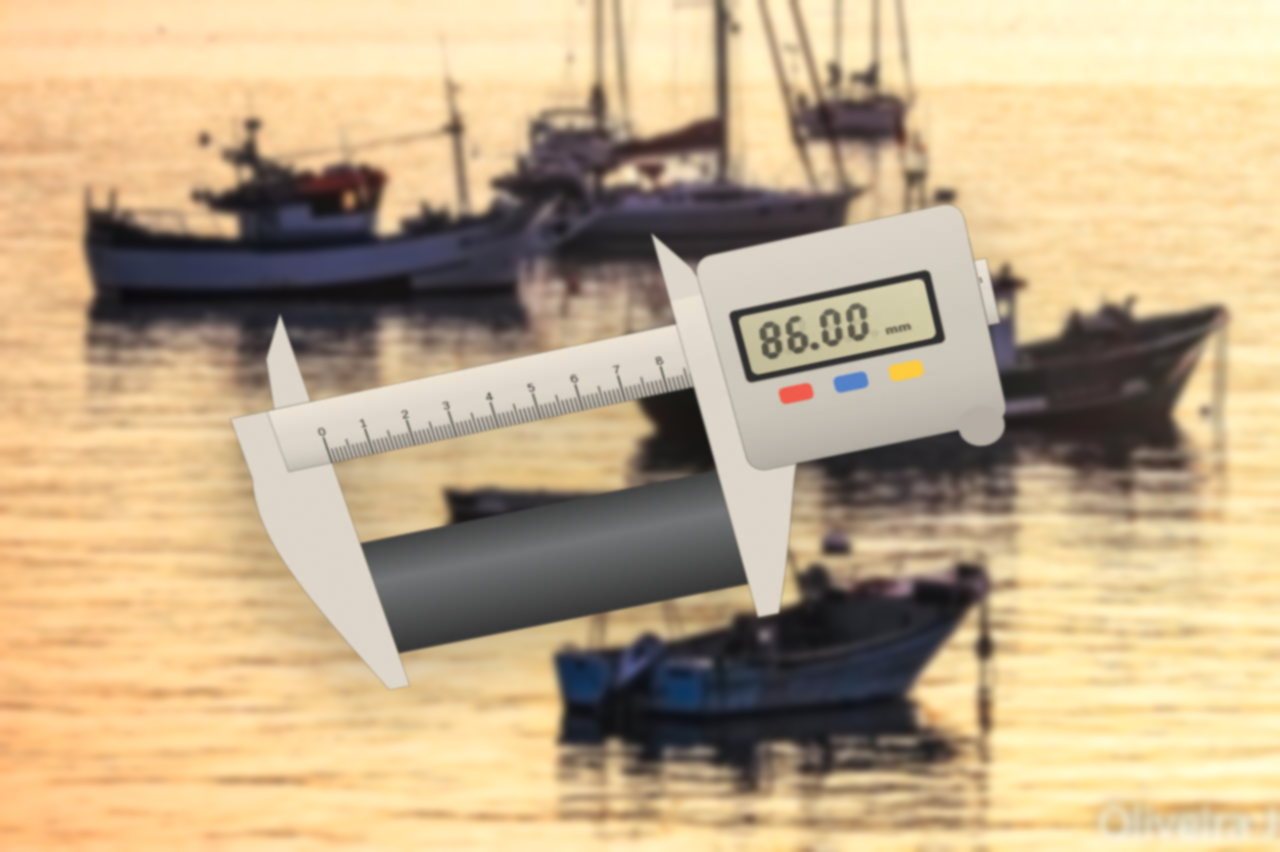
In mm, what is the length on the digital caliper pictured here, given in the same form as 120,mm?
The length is 86.00,mm
